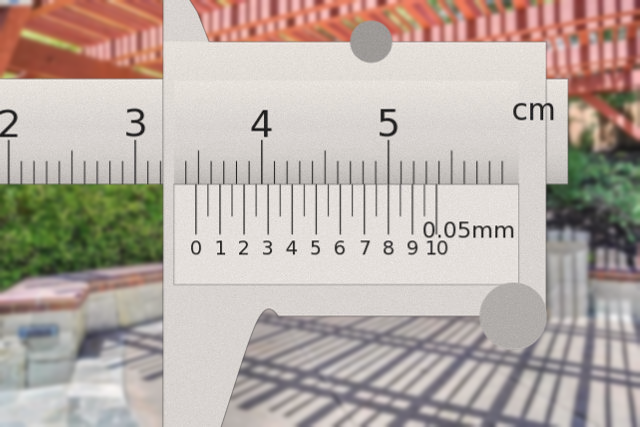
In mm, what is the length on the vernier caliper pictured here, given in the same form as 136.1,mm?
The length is 34.8,mm
